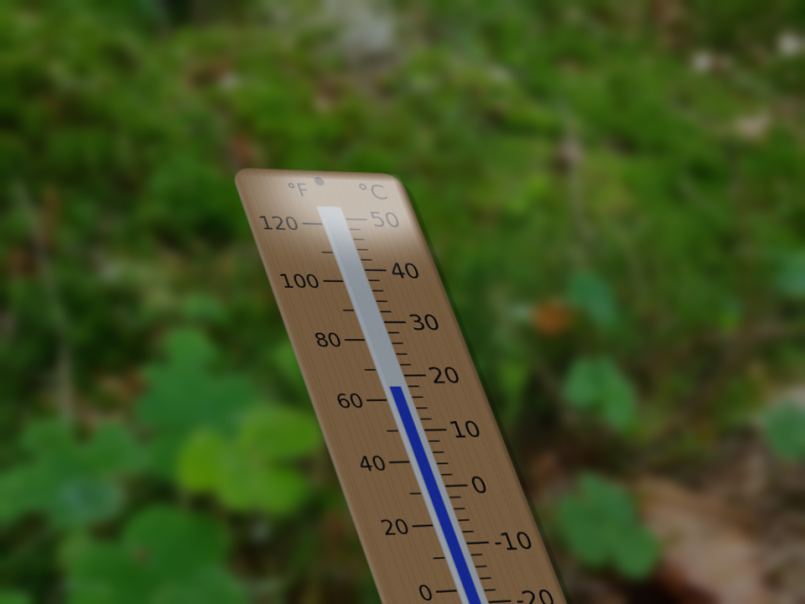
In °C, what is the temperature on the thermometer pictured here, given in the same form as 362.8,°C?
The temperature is 18,°C
